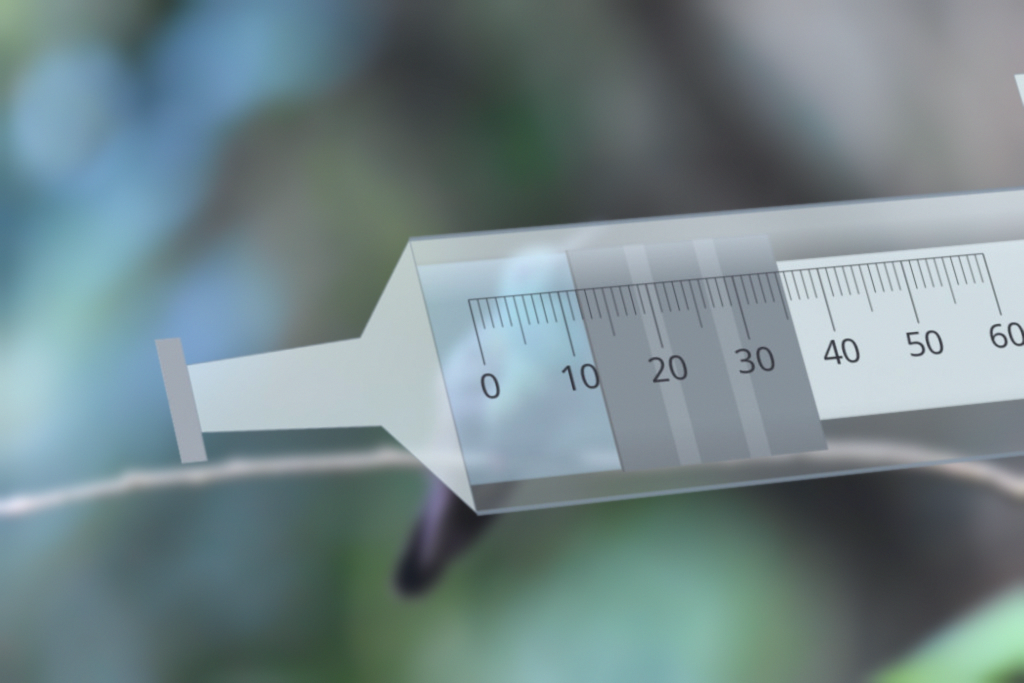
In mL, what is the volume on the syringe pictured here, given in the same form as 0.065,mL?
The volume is 12,mL
